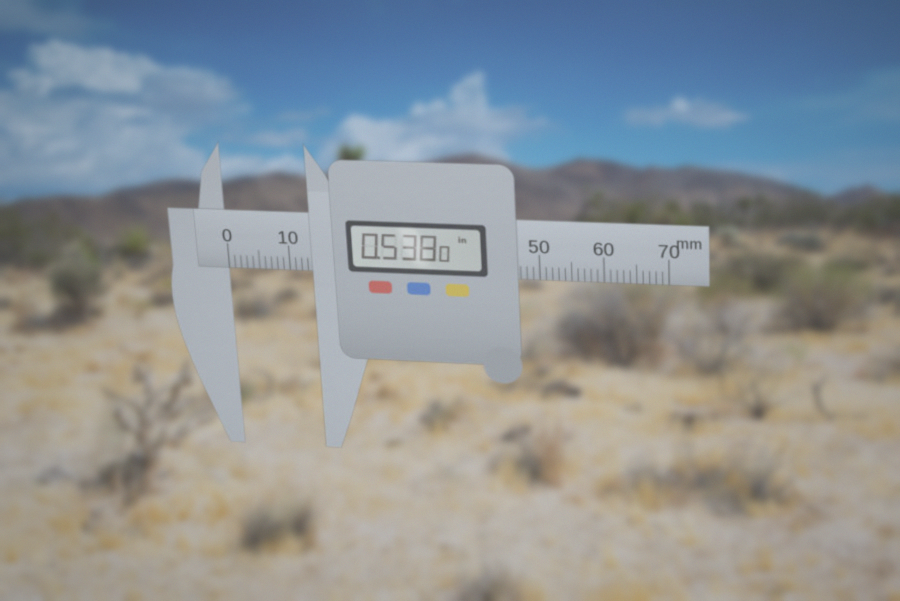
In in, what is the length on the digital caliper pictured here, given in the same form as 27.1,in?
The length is 0.5380,in
